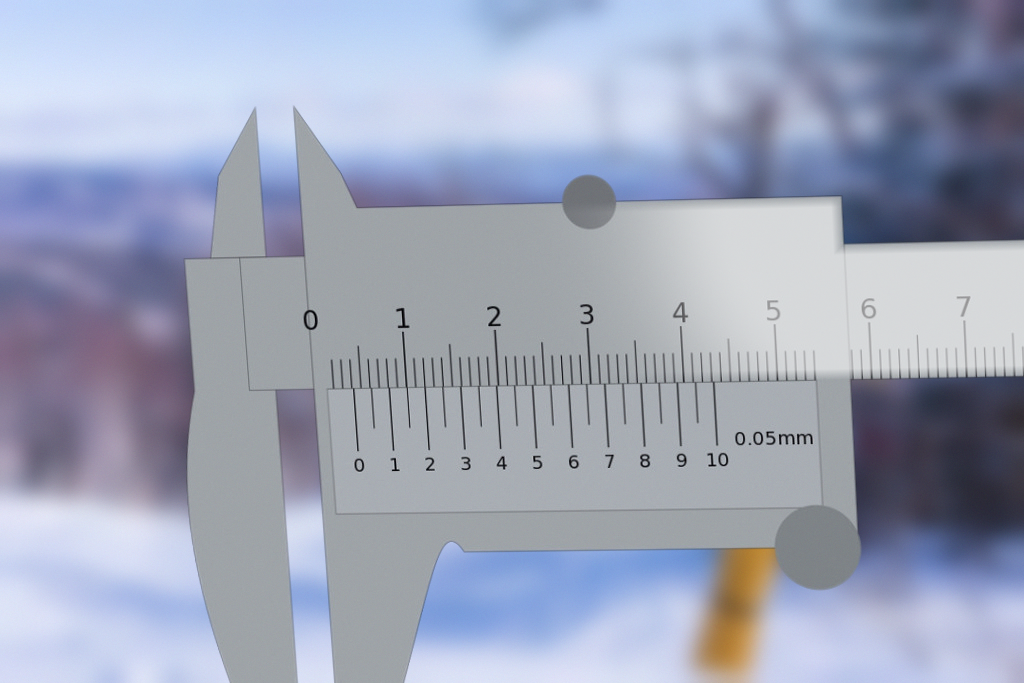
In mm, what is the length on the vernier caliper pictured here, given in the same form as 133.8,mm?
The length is 4.2,mm
